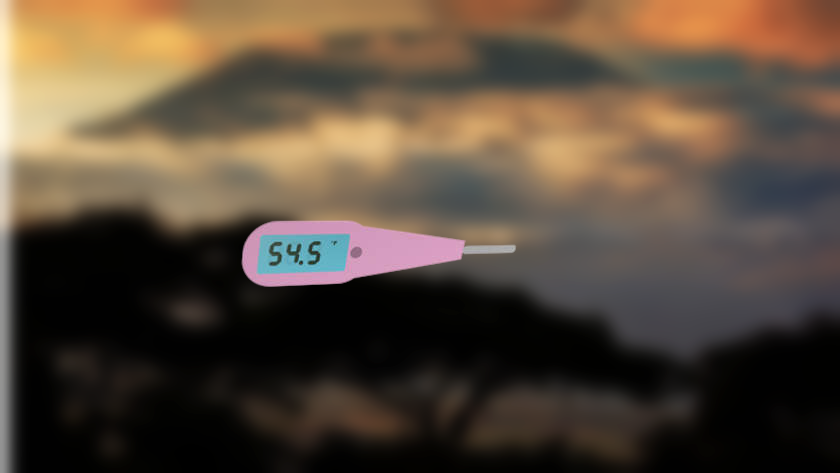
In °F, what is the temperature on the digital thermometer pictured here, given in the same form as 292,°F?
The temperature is 54.5,°F
